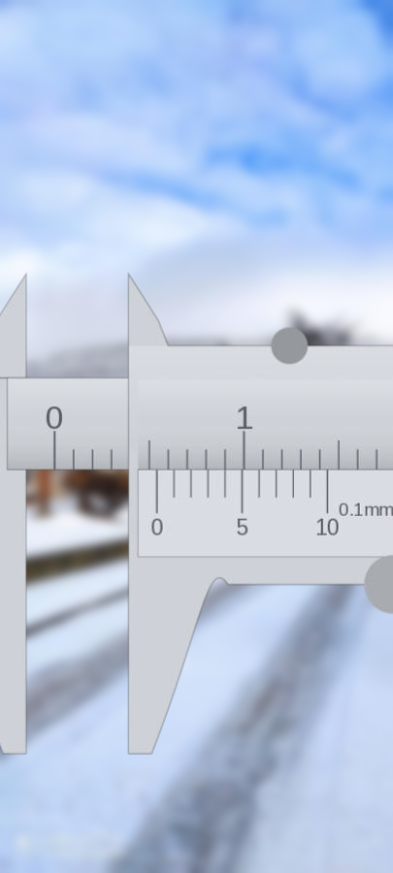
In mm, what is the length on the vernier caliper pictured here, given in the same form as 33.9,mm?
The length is 5.4,mm
